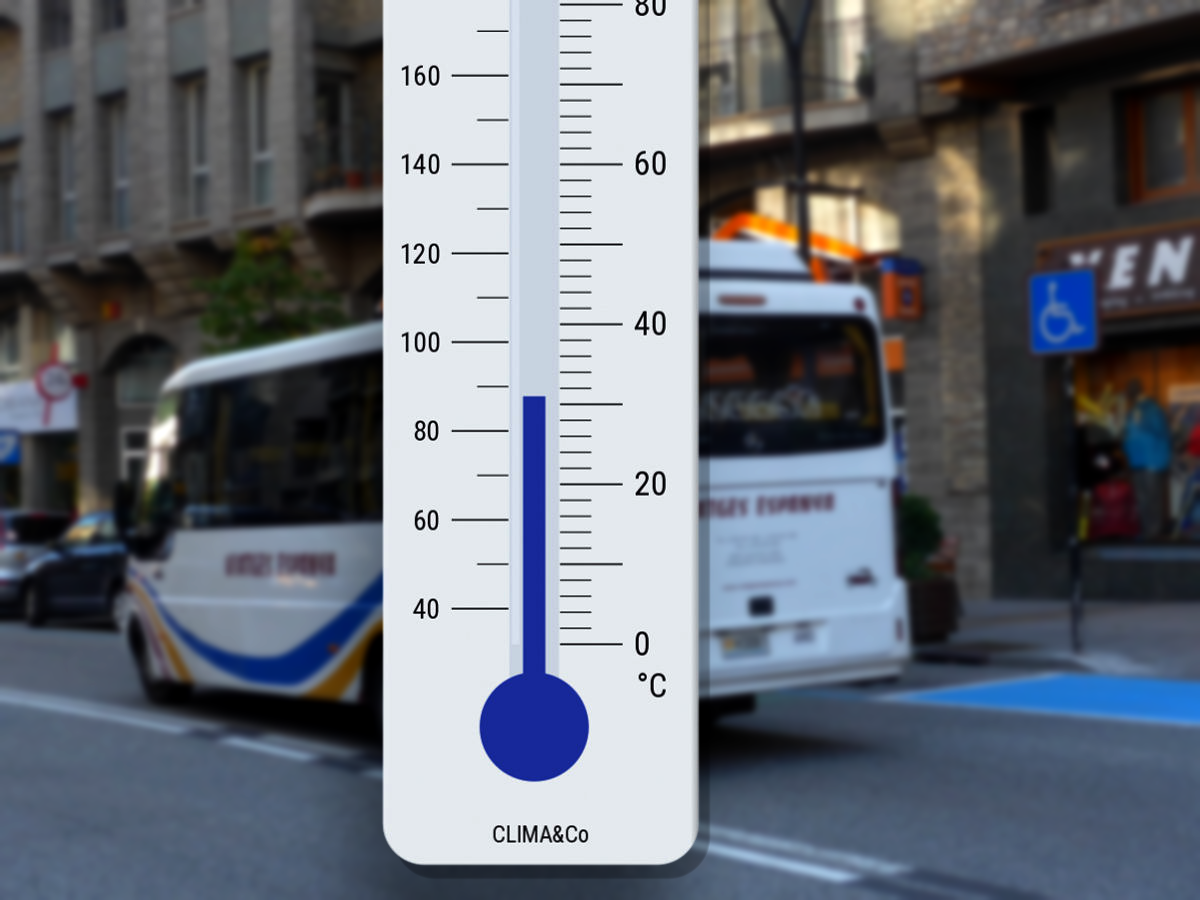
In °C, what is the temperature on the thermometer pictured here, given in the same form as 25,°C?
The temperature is 31,°C
